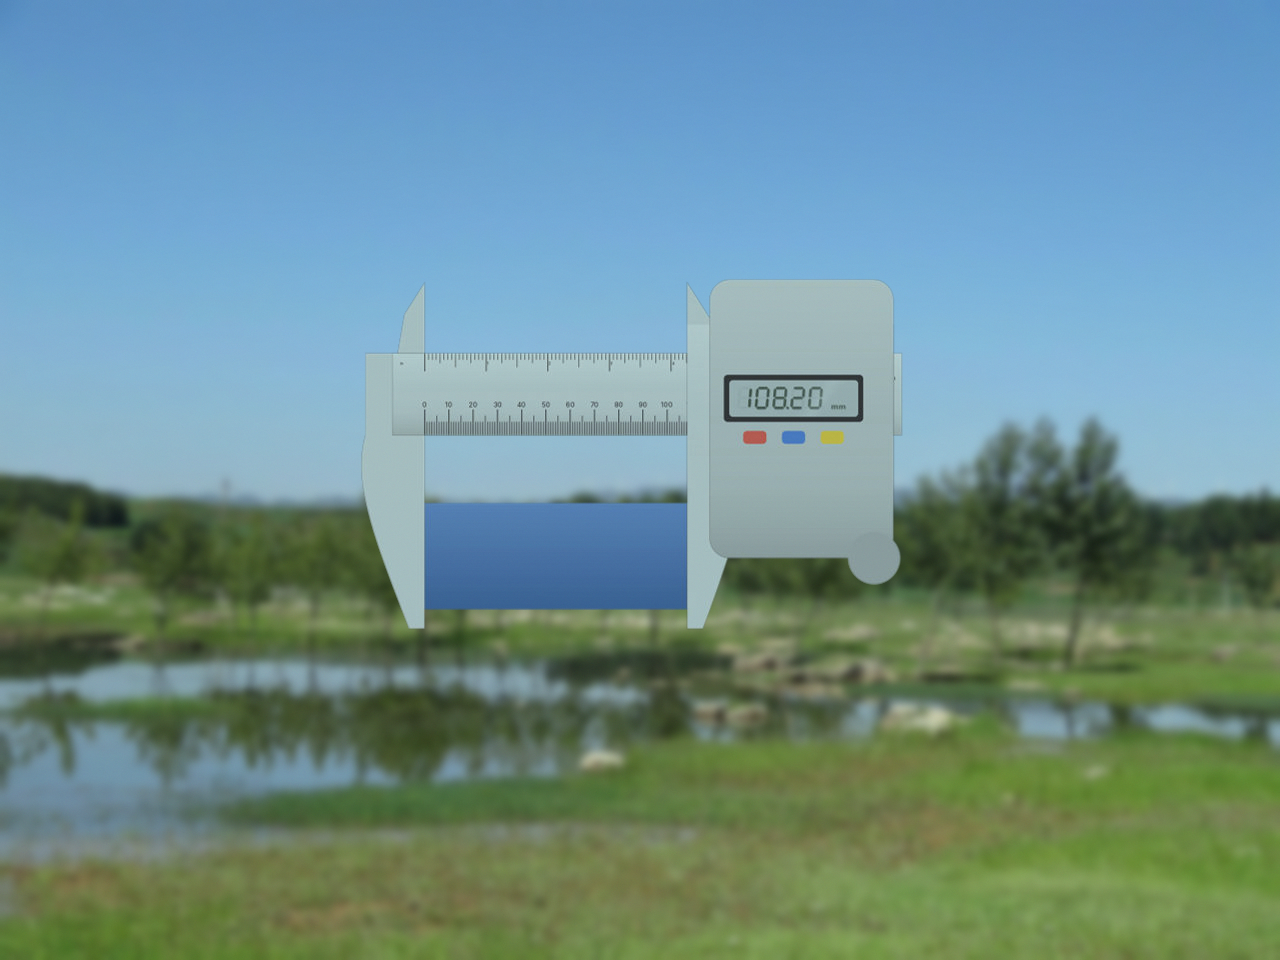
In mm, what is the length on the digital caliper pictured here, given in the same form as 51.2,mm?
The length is 108.20,mm
